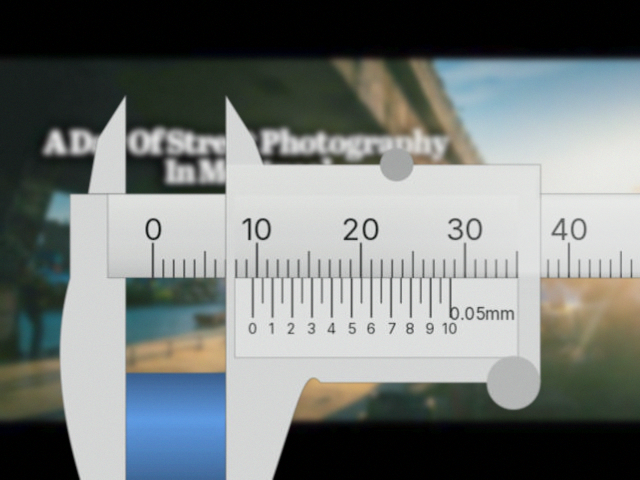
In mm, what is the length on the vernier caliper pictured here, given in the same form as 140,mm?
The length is 9.6,mm
